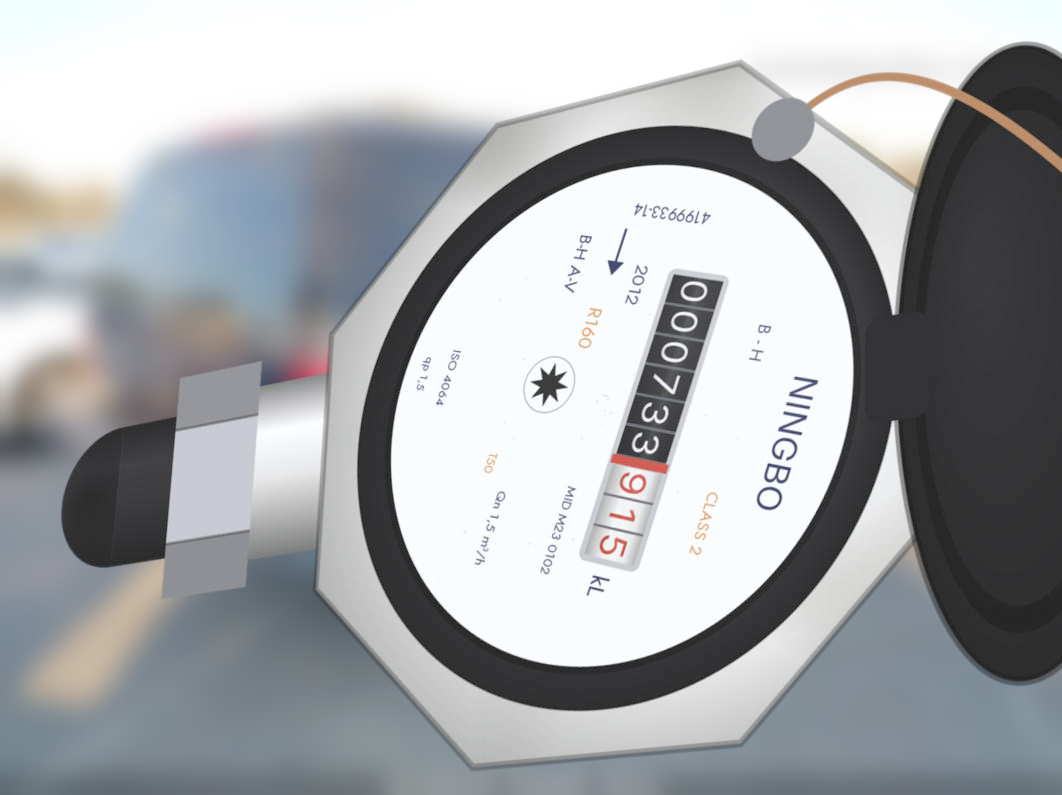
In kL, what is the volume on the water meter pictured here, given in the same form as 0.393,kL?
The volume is 733.915,kL
